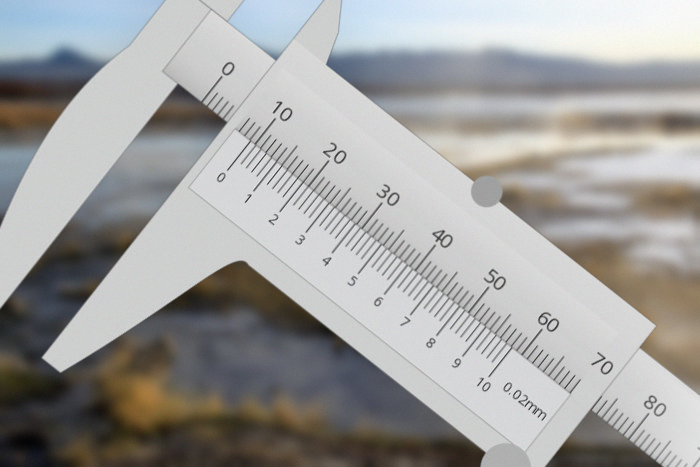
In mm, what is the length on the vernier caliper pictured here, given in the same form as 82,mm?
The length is 9.2,mm
